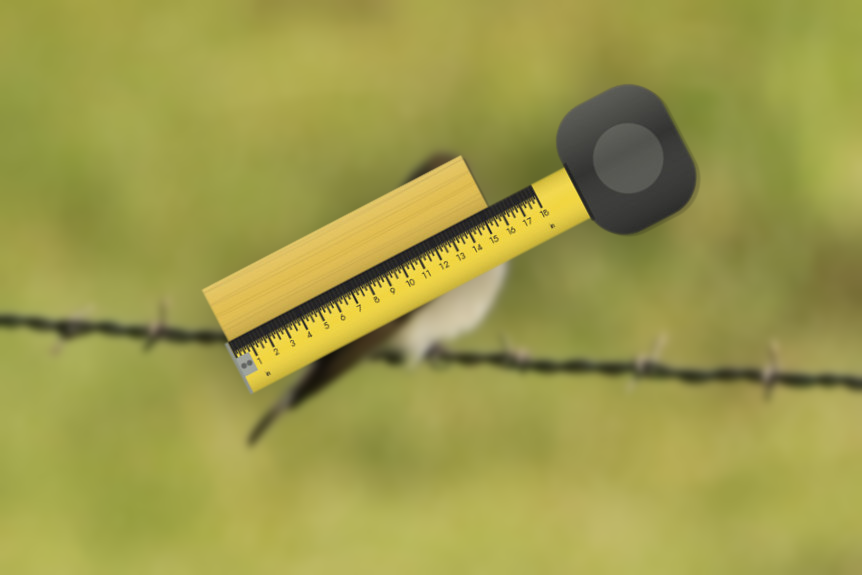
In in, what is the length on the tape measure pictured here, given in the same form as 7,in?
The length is 15.5,in
